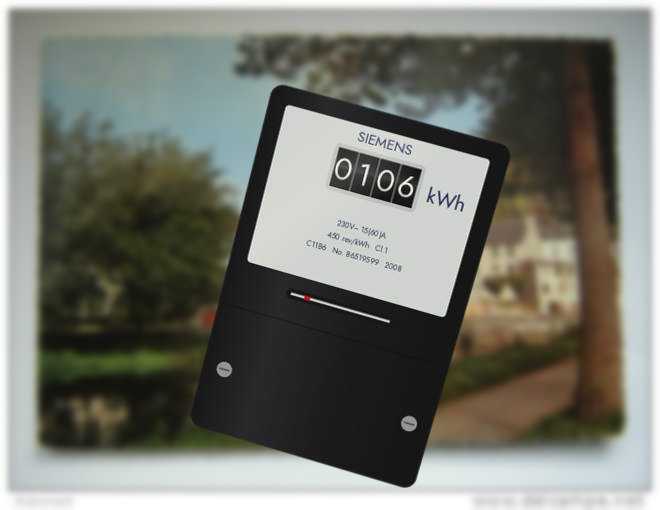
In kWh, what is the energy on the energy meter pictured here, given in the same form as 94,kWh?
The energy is 106,kWh
